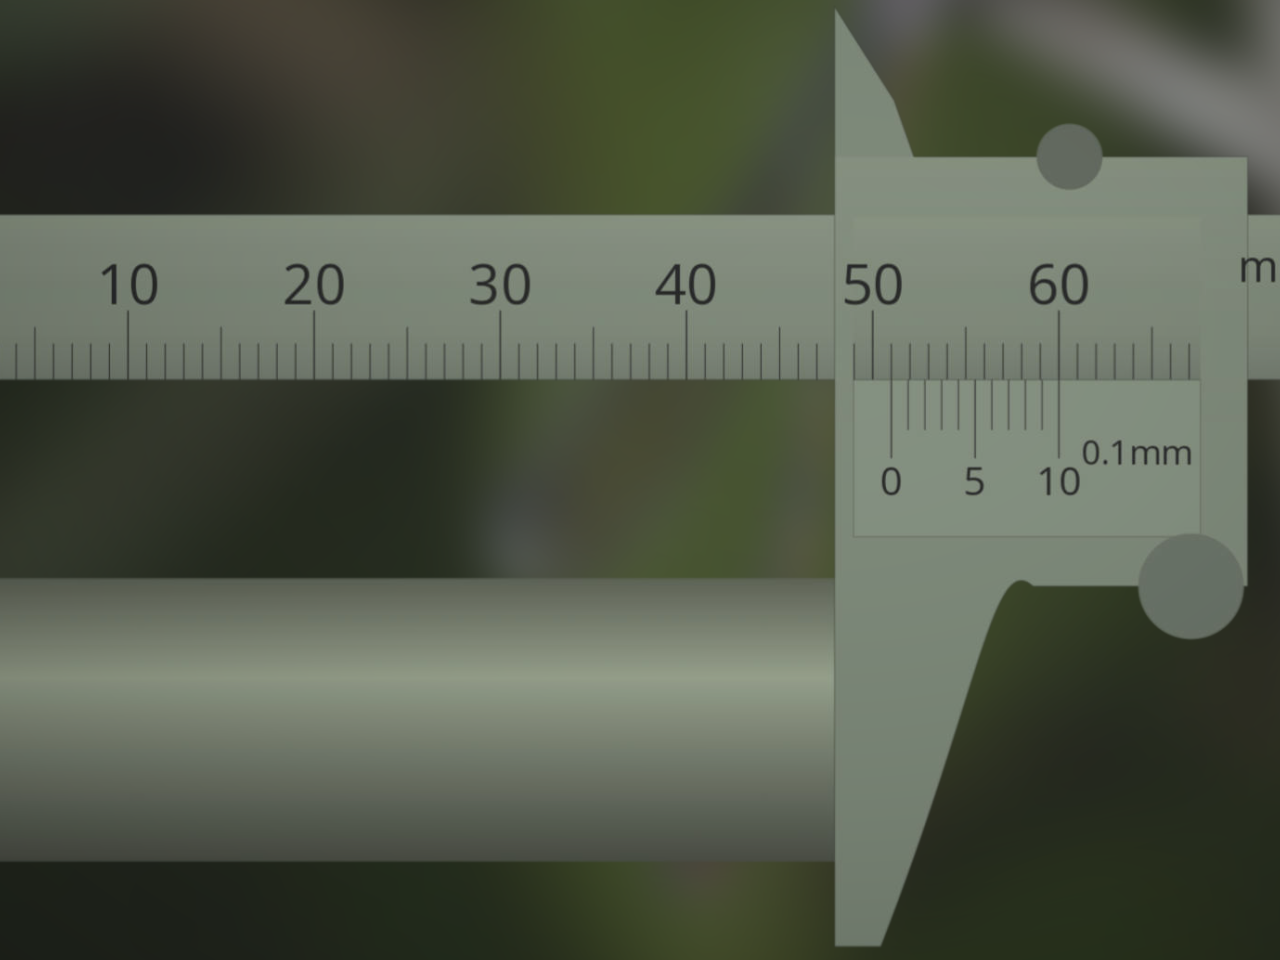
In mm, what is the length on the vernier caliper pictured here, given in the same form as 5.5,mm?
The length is 51.0,mm
